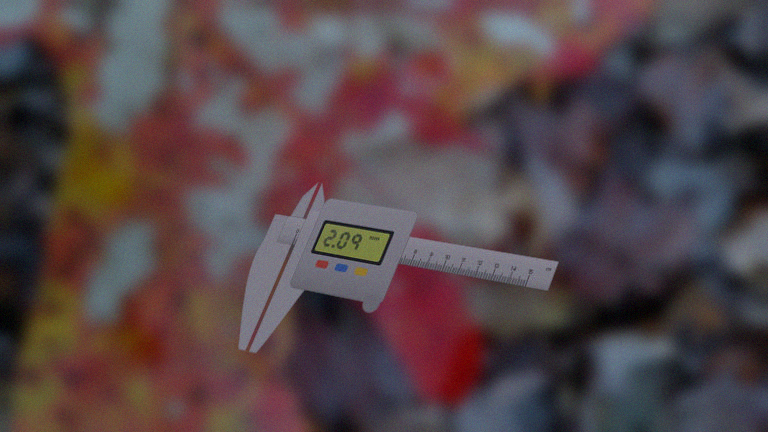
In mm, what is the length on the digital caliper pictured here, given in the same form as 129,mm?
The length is 2.09,mm
